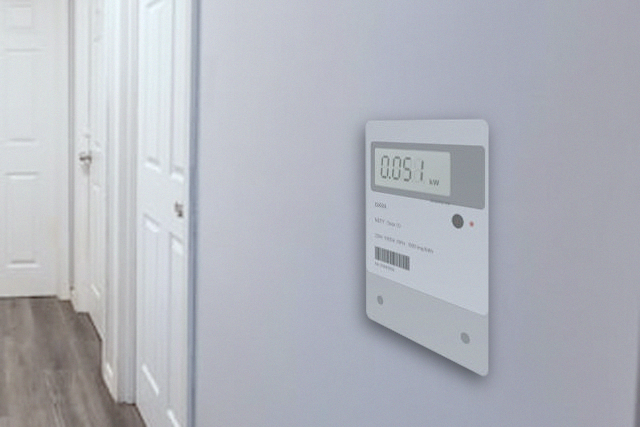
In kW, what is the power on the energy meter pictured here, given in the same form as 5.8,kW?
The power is 0.051,kW
